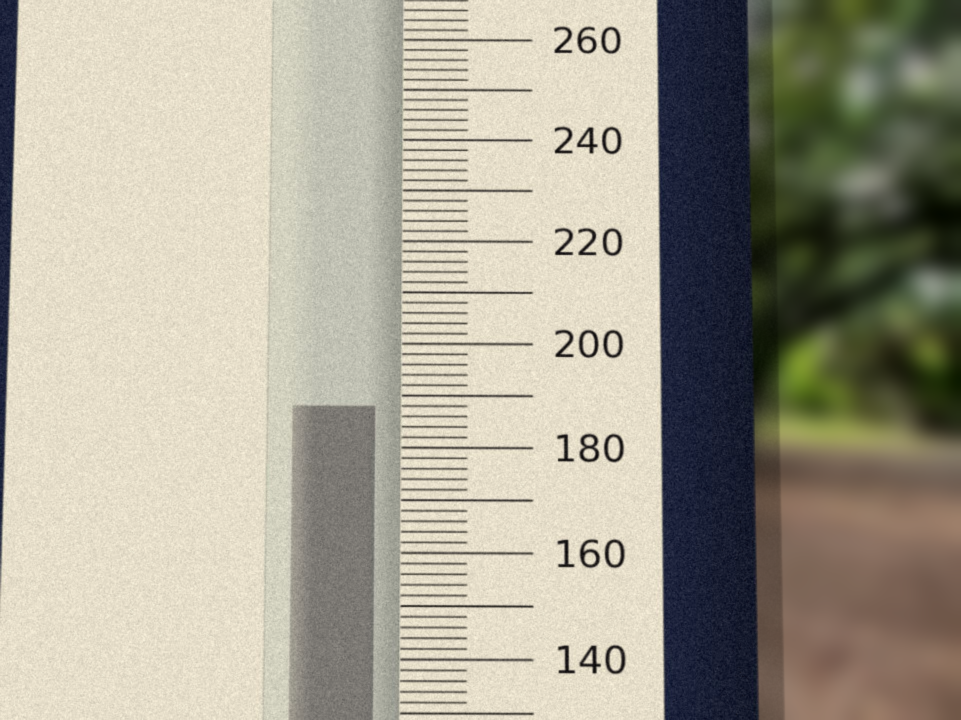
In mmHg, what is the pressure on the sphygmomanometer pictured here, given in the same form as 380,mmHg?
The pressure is 188,mmHg
